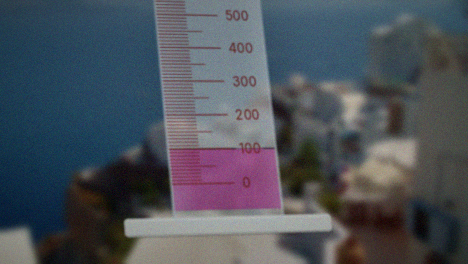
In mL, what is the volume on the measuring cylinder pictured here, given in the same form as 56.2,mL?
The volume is 100,mL
